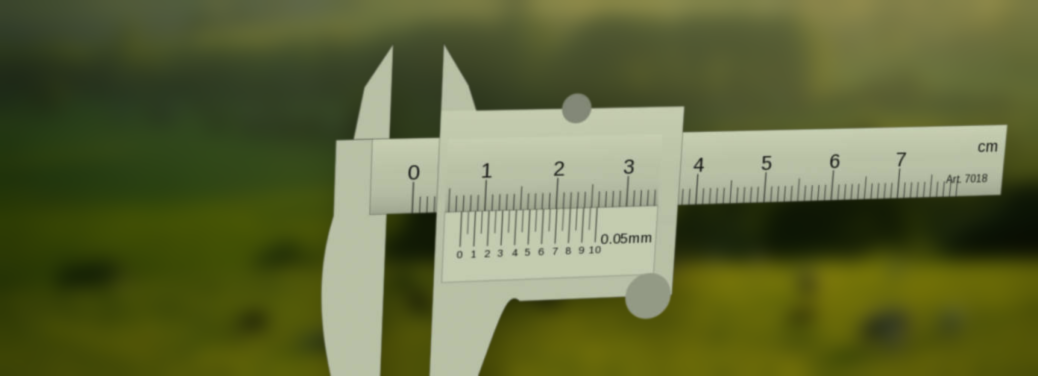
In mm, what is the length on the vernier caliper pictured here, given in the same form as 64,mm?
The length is 6.8,mm
